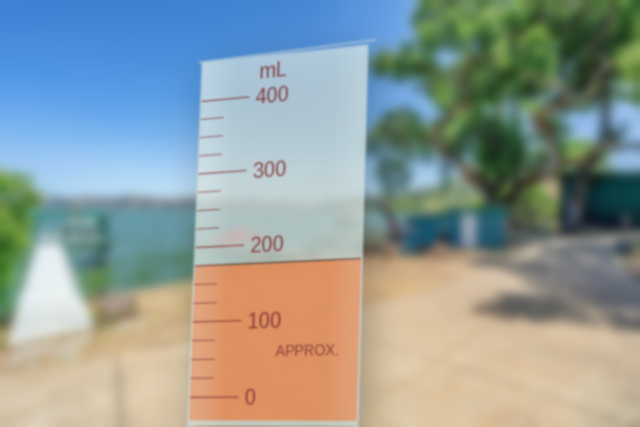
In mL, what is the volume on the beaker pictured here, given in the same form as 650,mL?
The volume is 175,mL
